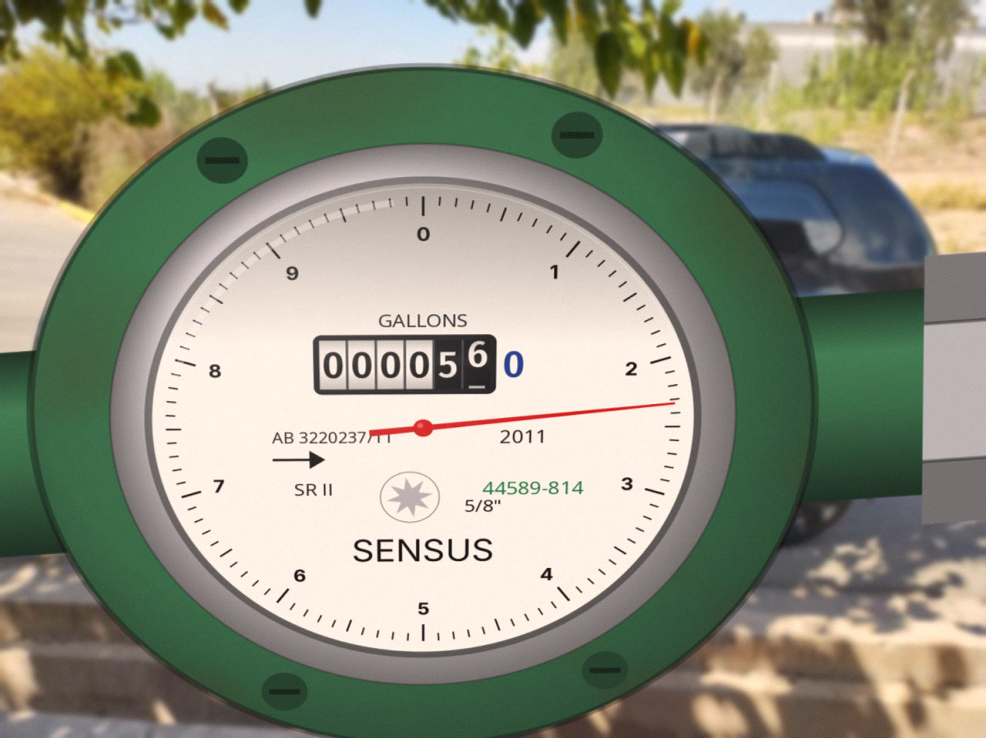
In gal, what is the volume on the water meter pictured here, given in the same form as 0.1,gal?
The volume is 562.3,gal
